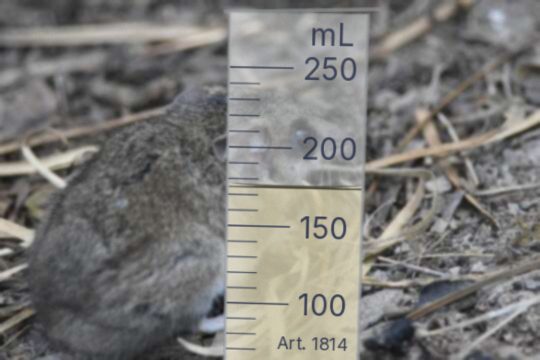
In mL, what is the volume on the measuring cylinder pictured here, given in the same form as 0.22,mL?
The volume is 175,mL
